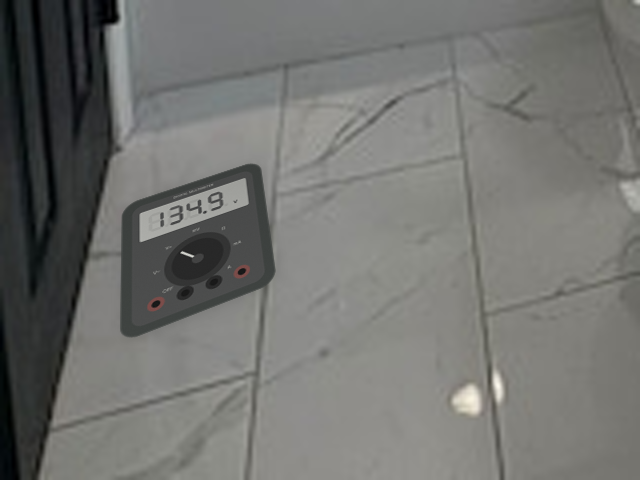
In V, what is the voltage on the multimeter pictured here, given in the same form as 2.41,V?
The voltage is 134.9,V
